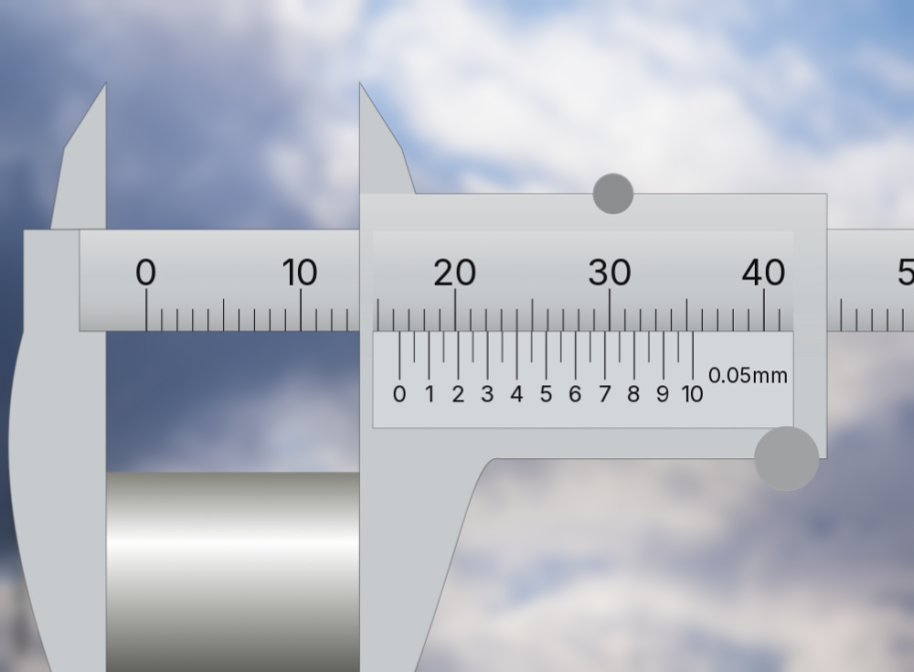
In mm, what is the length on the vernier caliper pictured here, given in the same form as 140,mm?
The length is 16.4,mm
